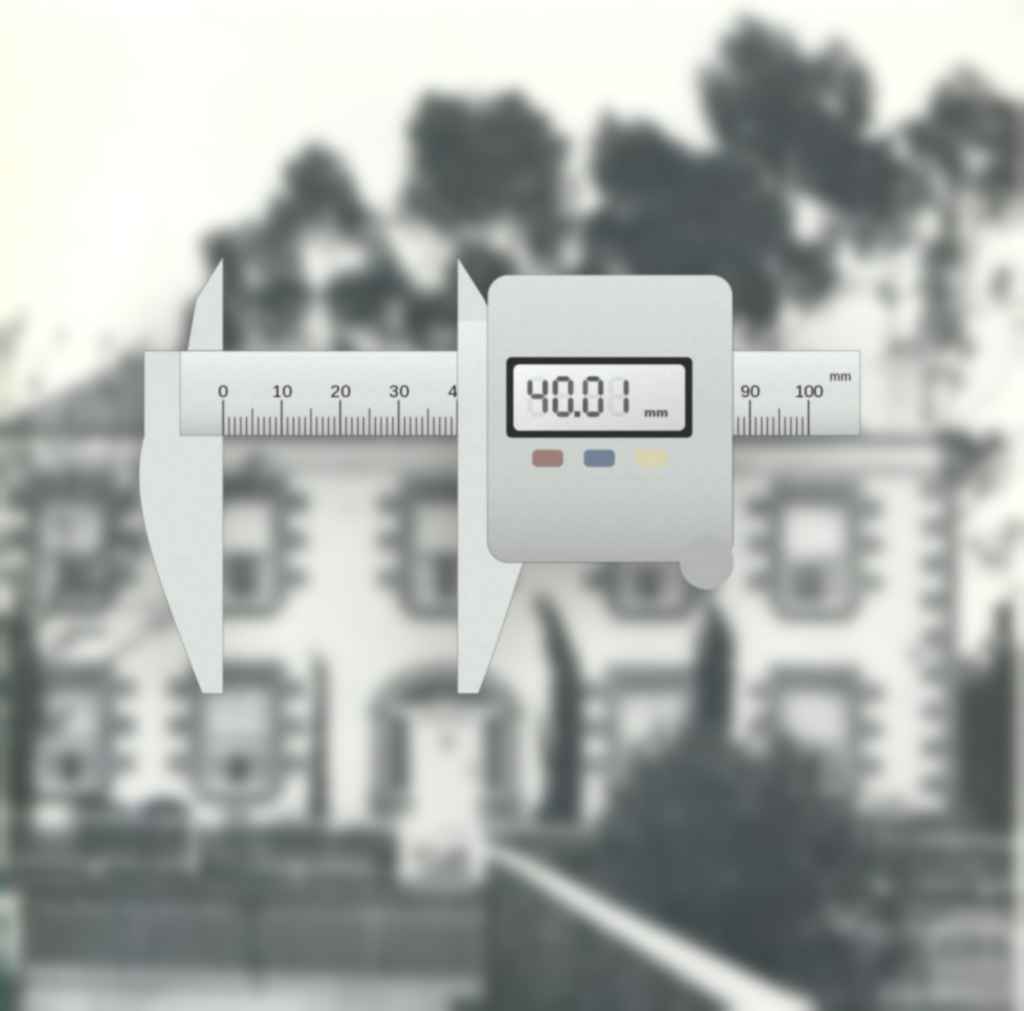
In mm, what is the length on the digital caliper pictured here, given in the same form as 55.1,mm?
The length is 40.01,mm
